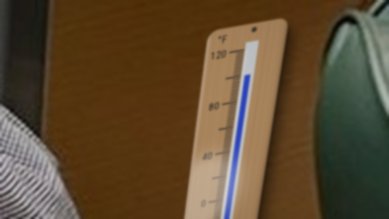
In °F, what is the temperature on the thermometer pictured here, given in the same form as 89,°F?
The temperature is 100,°F
